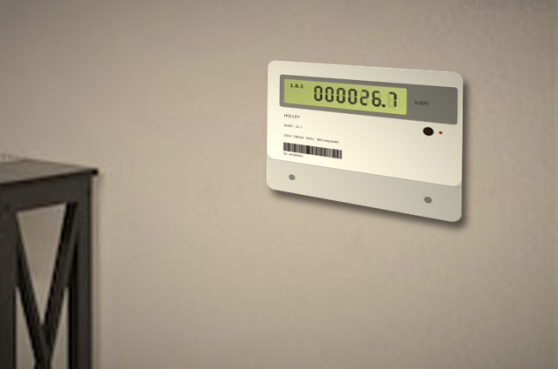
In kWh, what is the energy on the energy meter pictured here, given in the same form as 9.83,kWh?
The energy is 26.7,kWh
